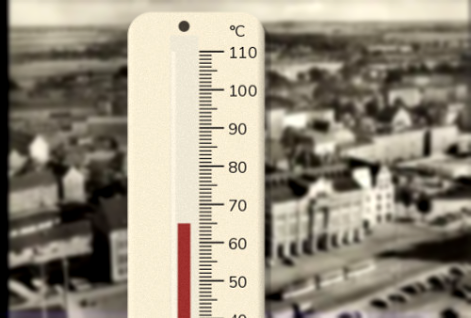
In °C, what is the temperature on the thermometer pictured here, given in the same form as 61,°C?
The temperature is 65,°C
